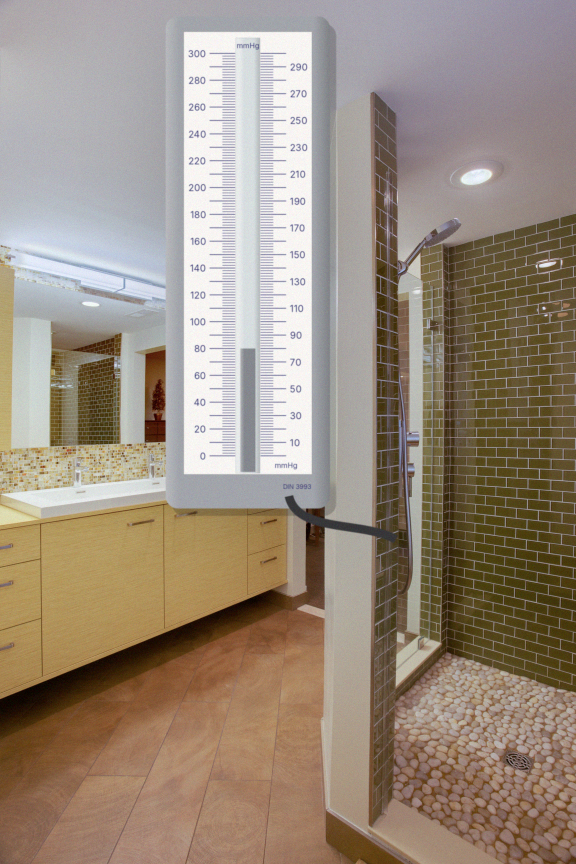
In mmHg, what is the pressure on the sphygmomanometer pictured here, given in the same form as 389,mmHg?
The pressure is 80,mmHg
